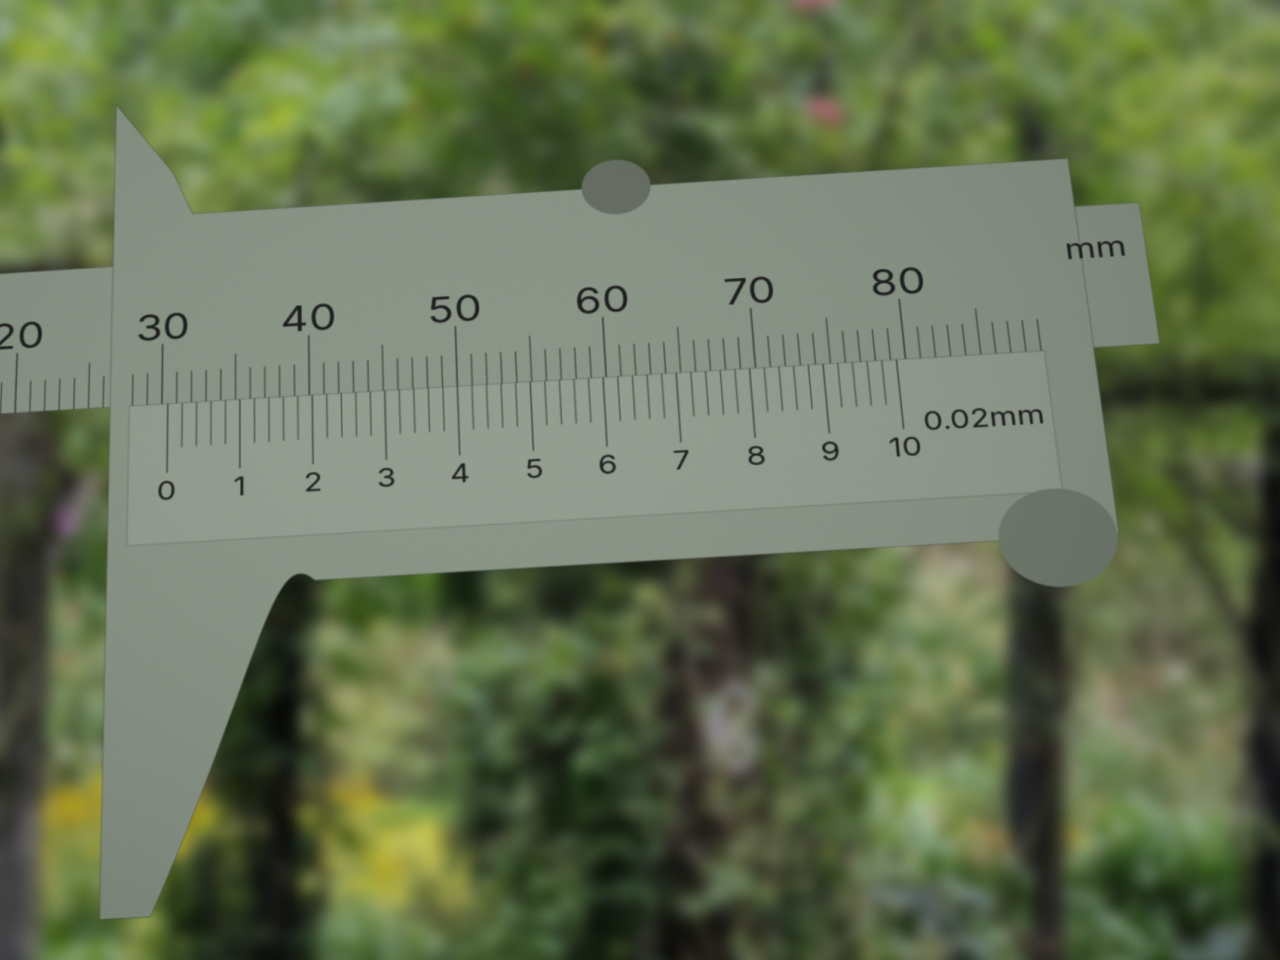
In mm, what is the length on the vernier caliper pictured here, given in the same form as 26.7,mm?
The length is 30.4,mm
